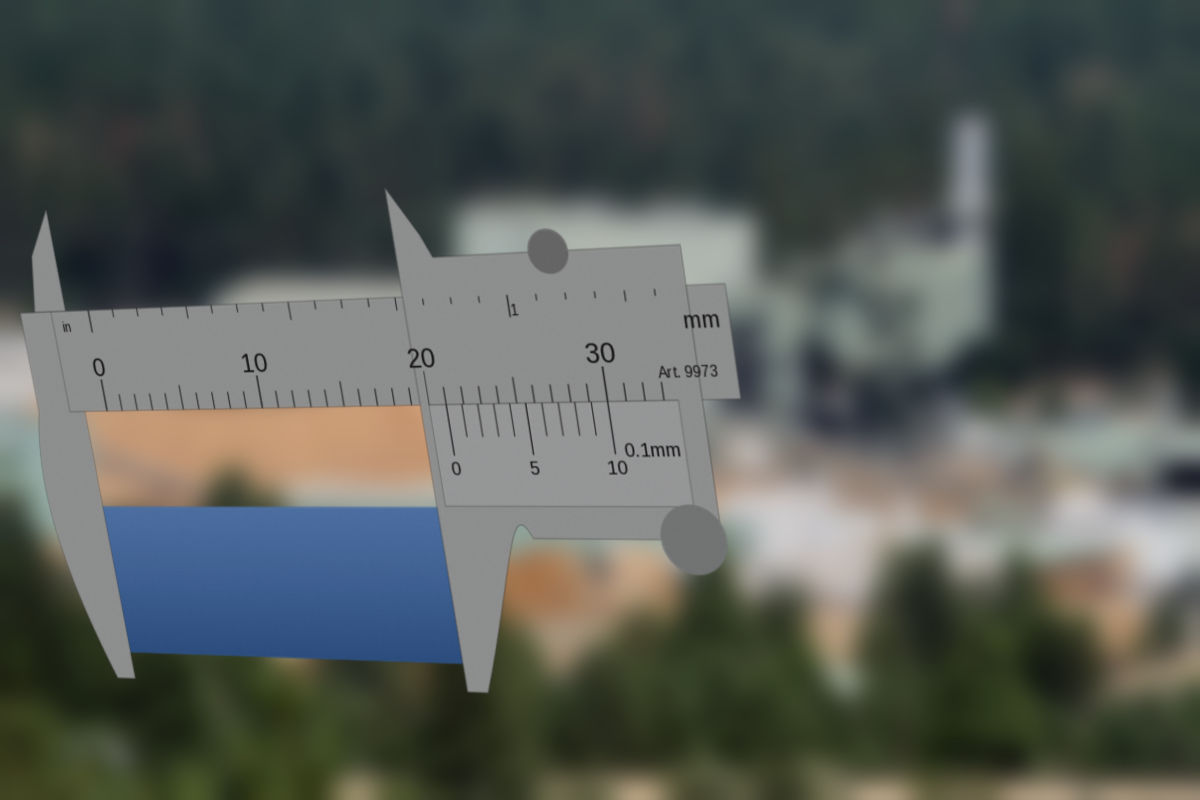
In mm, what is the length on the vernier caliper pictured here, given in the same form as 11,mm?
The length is 21.0,mm
